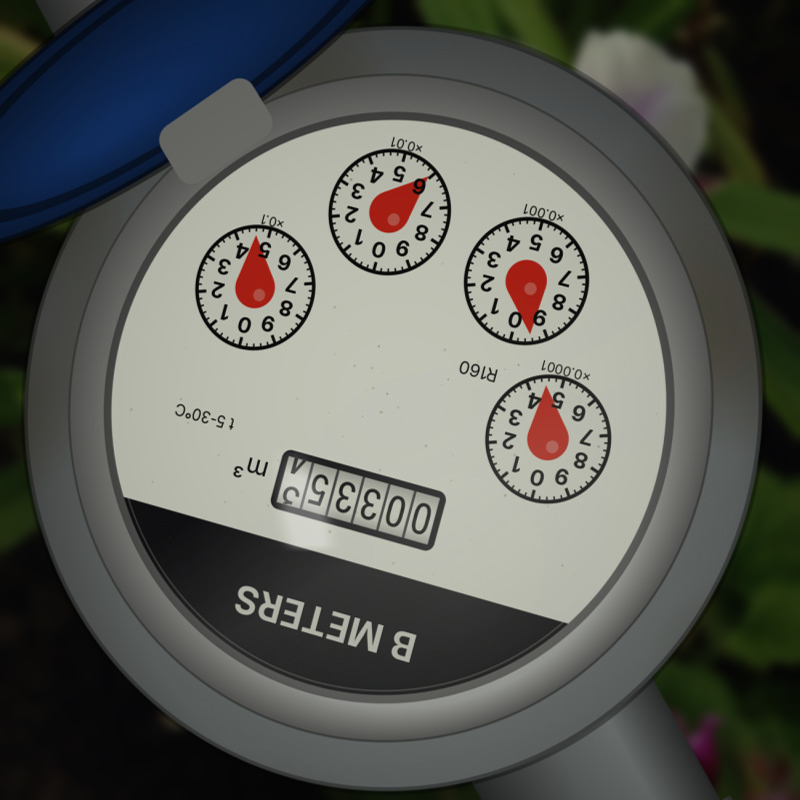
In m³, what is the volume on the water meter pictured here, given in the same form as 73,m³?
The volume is 3353.4594,m³
